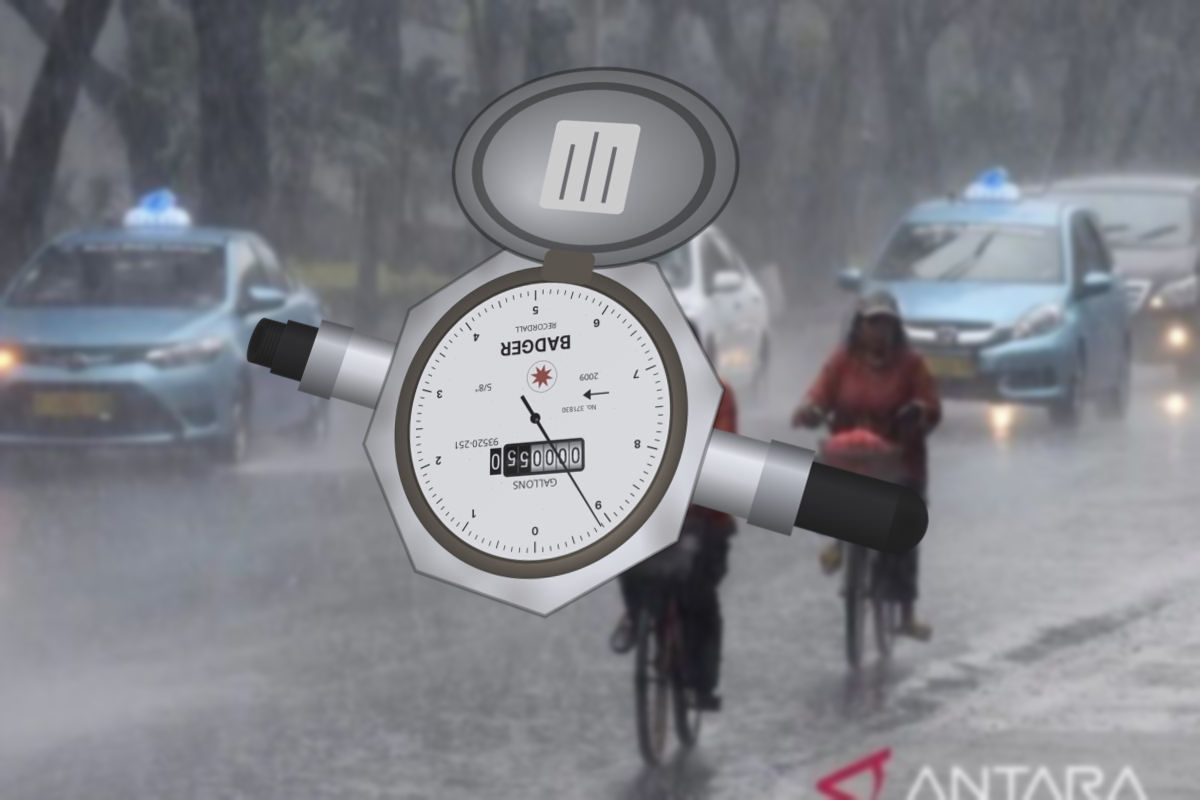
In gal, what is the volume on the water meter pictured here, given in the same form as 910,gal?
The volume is 549.1,gal
